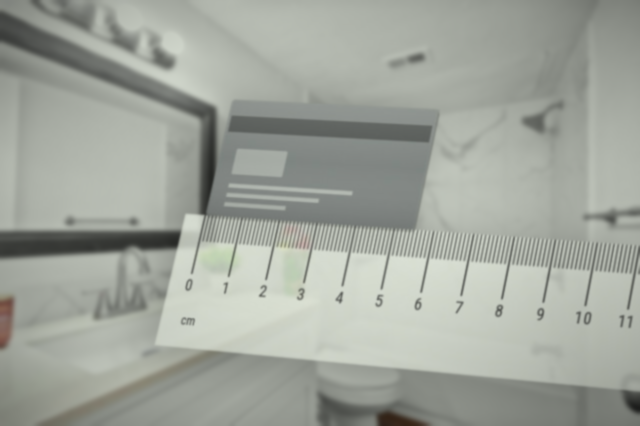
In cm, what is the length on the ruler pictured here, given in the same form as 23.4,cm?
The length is 5.5,cm
